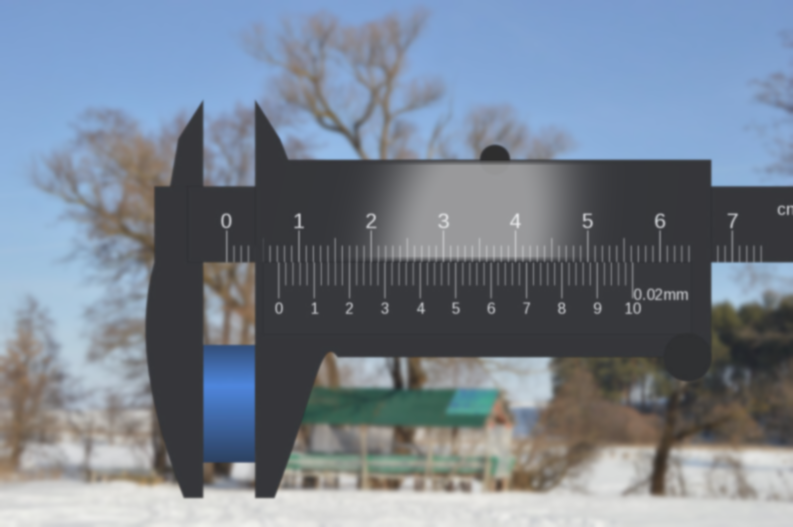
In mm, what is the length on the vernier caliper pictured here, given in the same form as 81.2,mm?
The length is 7.2,mm
